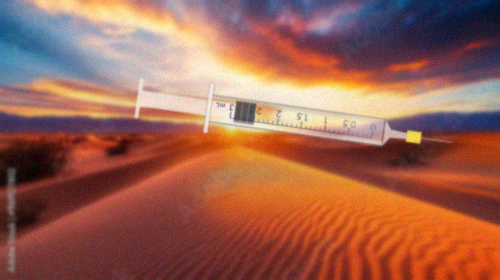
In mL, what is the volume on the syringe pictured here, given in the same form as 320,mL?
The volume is 2.5,mL
